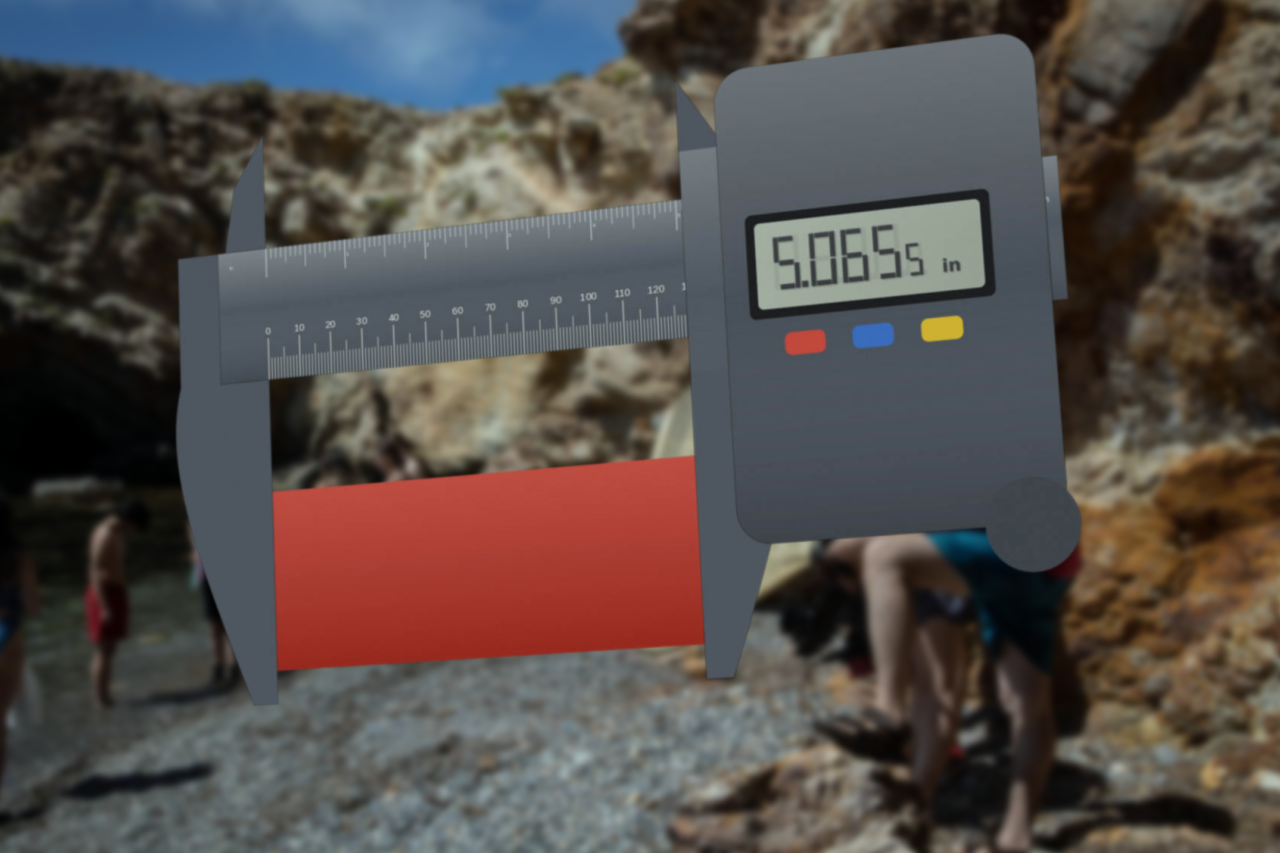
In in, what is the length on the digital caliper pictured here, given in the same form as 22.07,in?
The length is 5.0655,in
